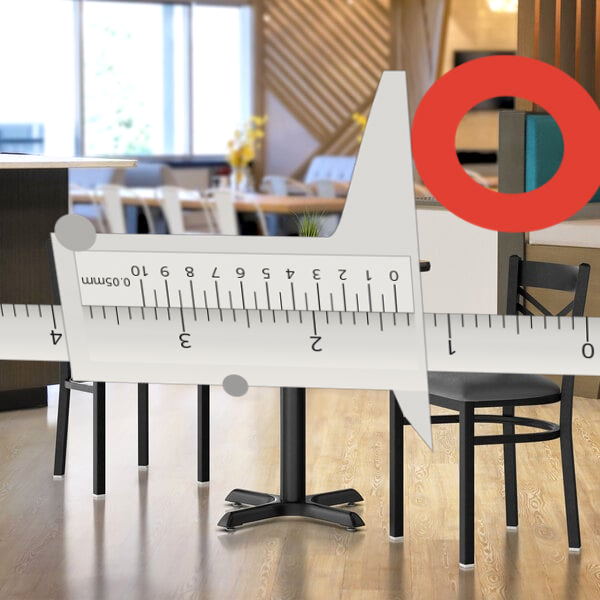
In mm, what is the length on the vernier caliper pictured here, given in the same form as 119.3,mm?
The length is 13.8,mm
